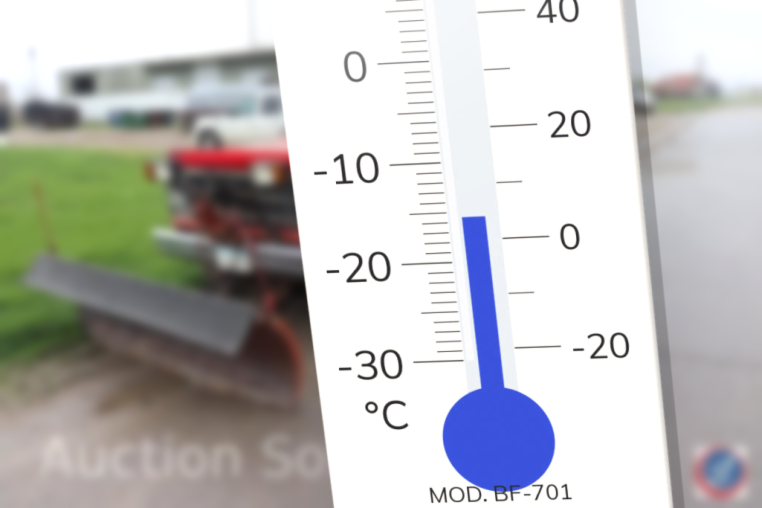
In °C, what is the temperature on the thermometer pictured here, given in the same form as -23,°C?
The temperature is -15.5,°C
